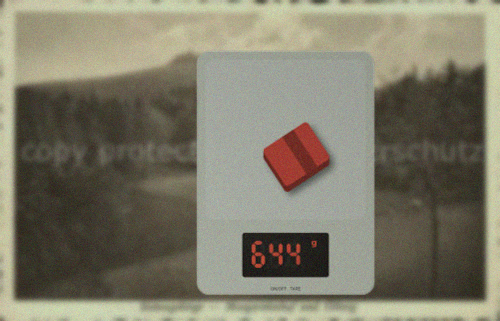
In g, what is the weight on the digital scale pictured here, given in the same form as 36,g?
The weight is 644,g
